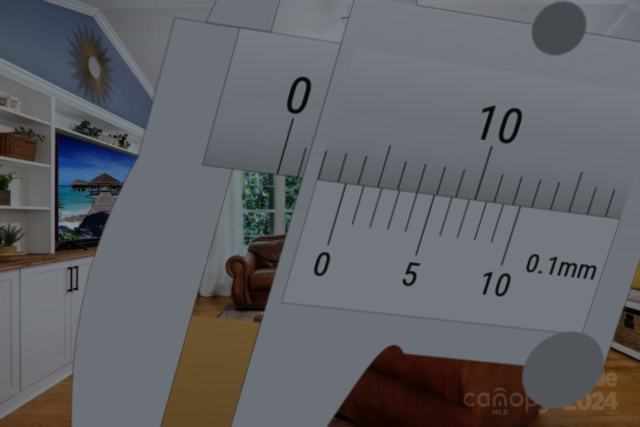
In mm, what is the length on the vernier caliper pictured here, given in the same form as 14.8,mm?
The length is 3.4,mm
